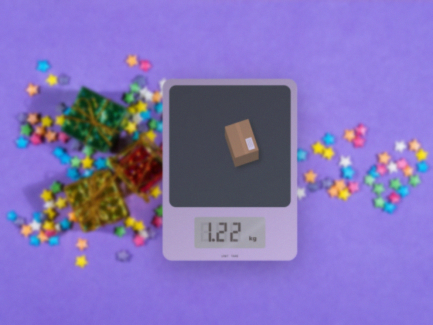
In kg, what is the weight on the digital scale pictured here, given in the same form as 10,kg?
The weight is 1.22,kg
